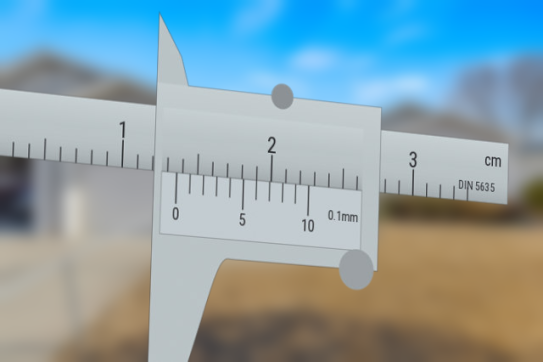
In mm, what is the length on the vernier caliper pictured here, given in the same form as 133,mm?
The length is 13.6,mm
